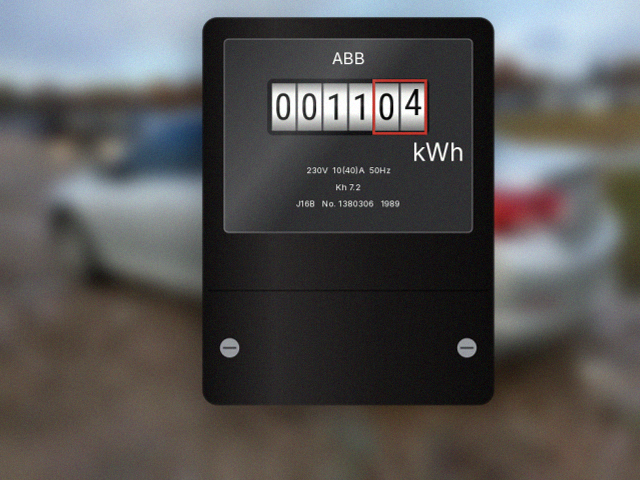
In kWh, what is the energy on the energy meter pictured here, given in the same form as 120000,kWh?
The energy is 11.04,kWh
